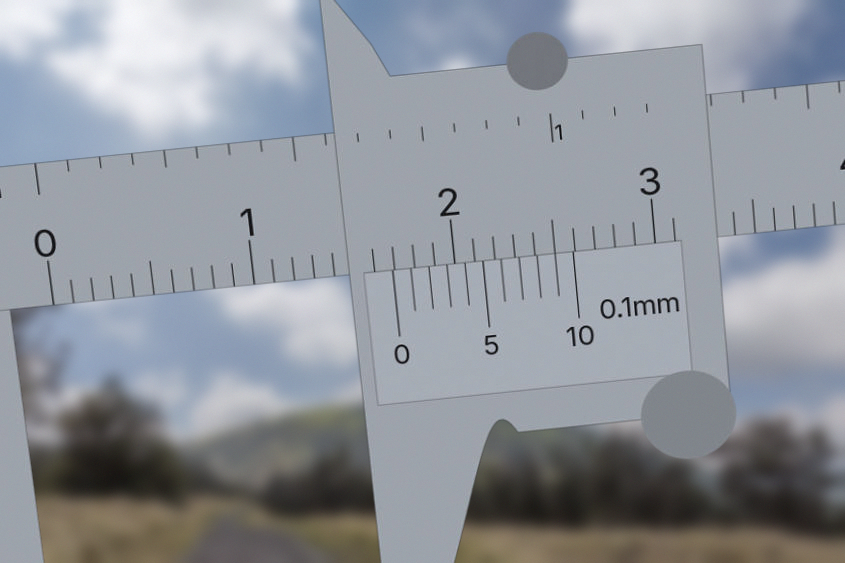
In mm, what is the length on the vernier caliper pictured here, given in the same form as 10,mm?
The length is 16.9,mm
